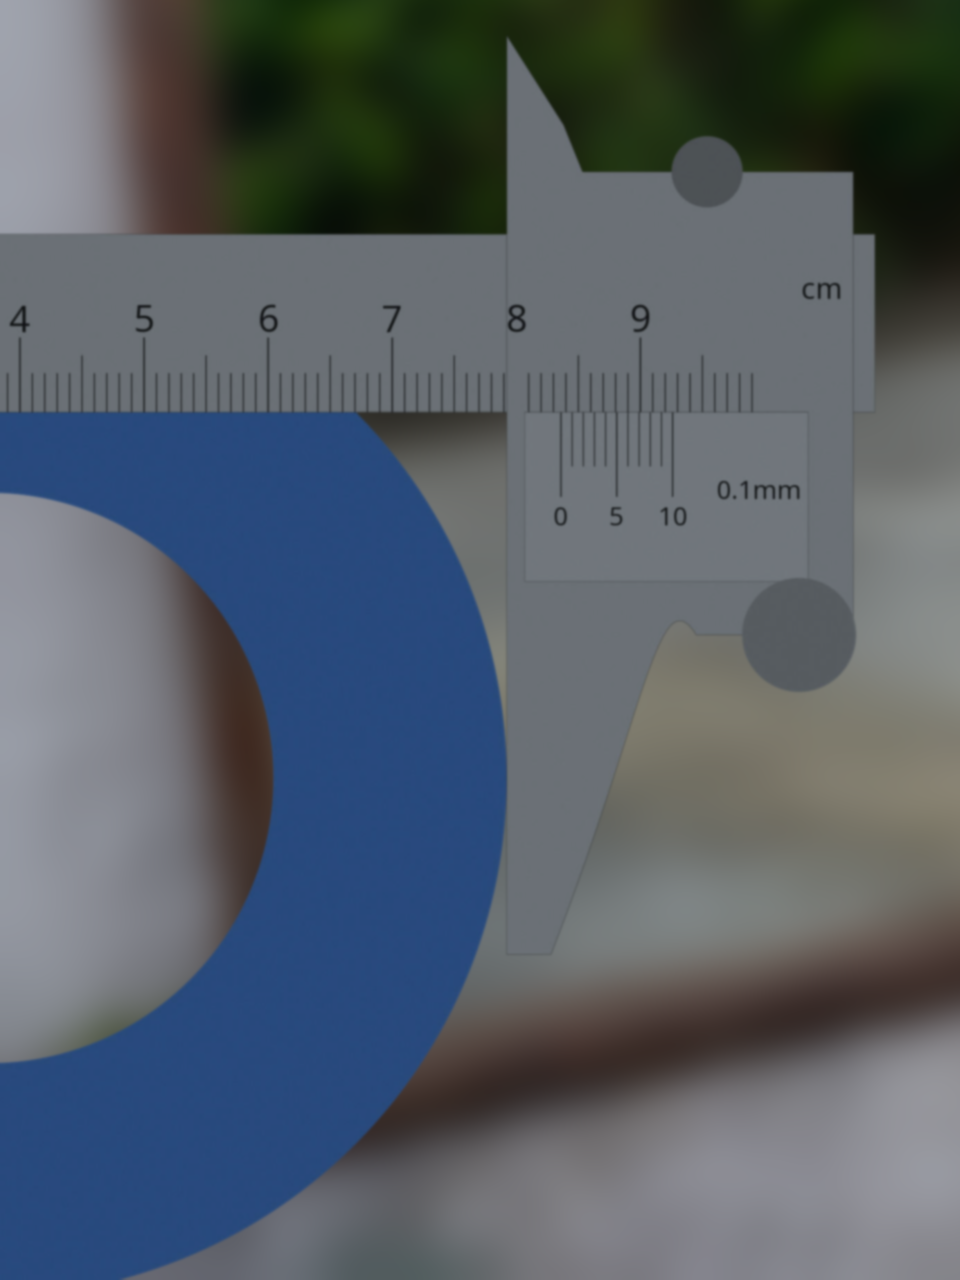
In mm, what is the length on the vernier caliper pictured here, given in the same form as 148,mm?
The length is 83.6,mm
